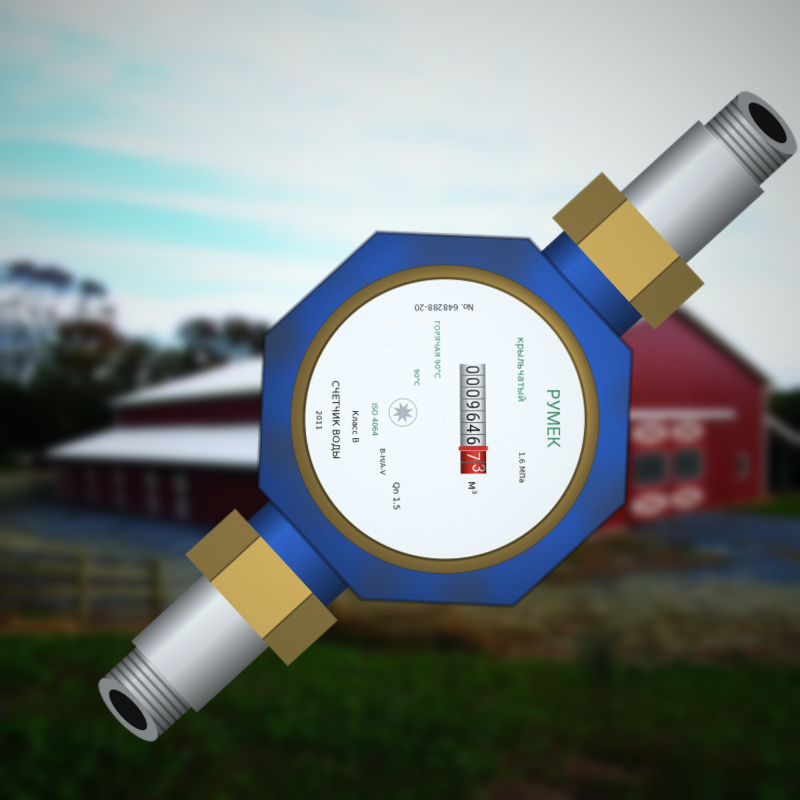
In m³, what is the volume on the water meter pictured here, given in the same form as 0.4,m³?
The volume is 9646.73,m³
